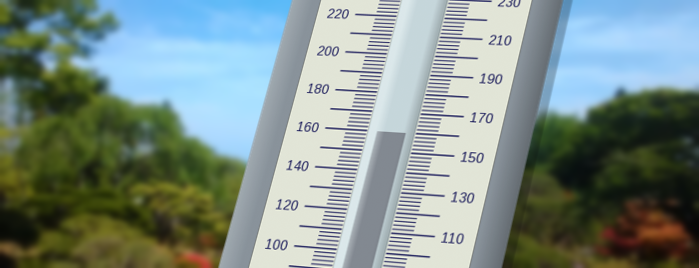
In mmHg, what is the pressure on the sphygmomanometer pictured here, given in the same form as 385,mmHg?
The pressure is 160,mmHg
